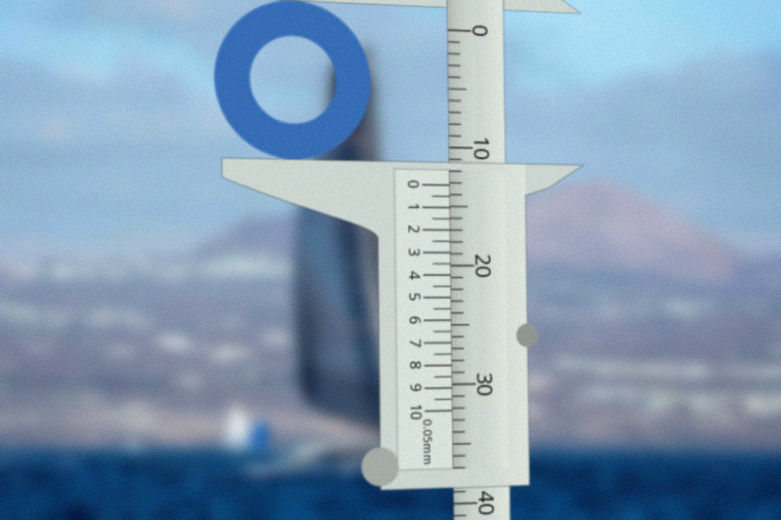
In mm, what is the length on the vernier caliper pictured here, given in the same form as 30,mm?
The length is 13.2,mm
